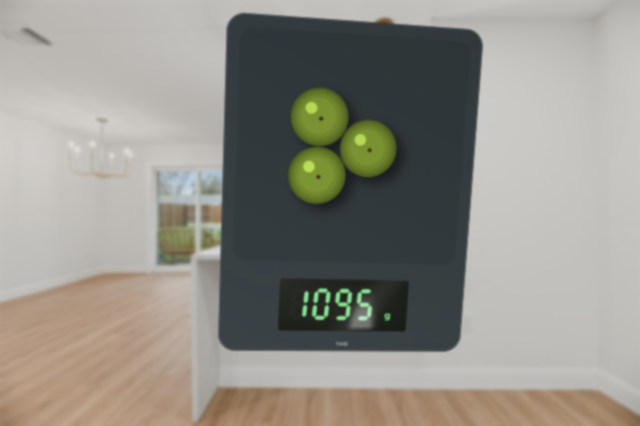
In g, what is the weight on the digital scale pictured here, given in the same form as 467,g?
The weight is 1095,g
